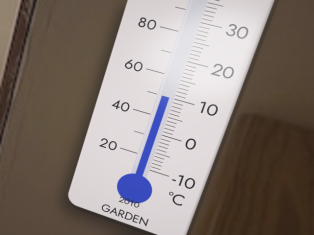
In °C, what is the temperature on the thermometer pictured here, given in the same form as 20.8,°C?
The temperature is 10,°C
